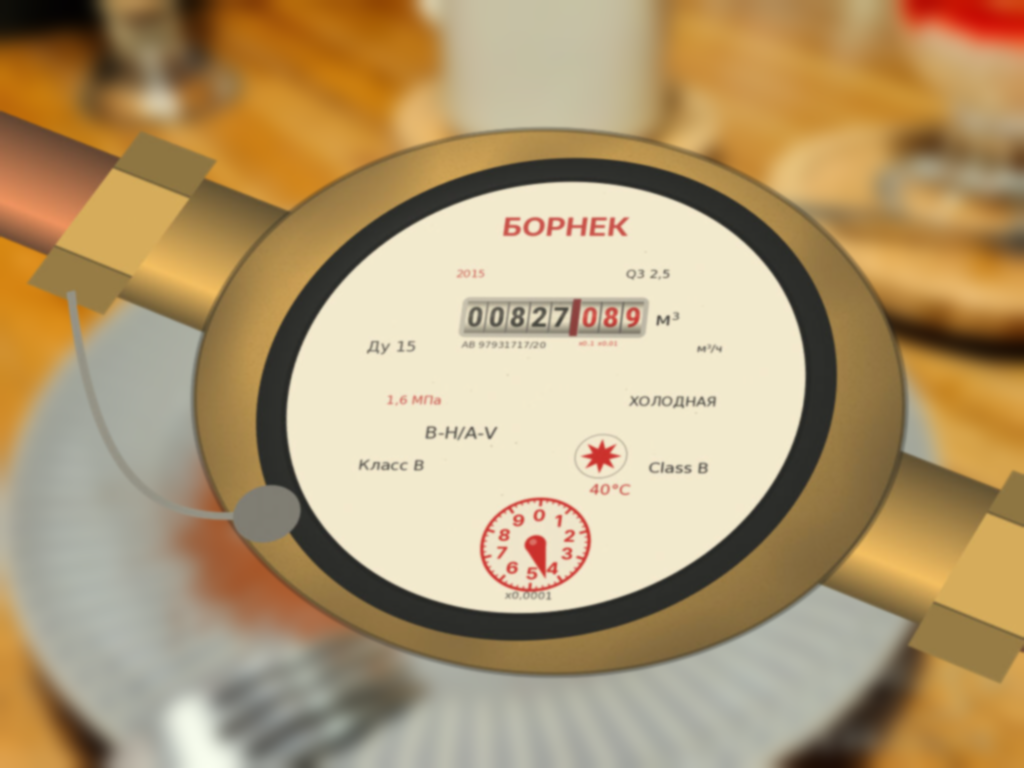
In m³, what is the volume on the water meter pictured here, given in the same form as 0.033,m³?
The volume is 827.0894,m³
